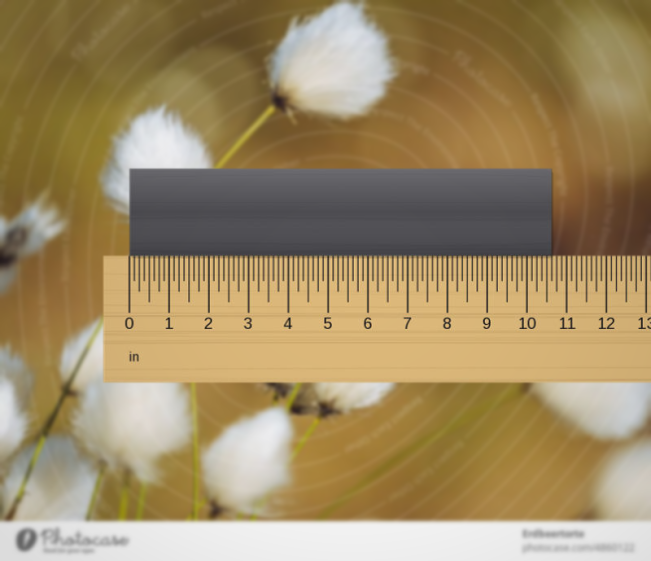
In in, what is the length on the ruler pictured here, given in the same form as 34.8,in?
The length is 10.625,in
